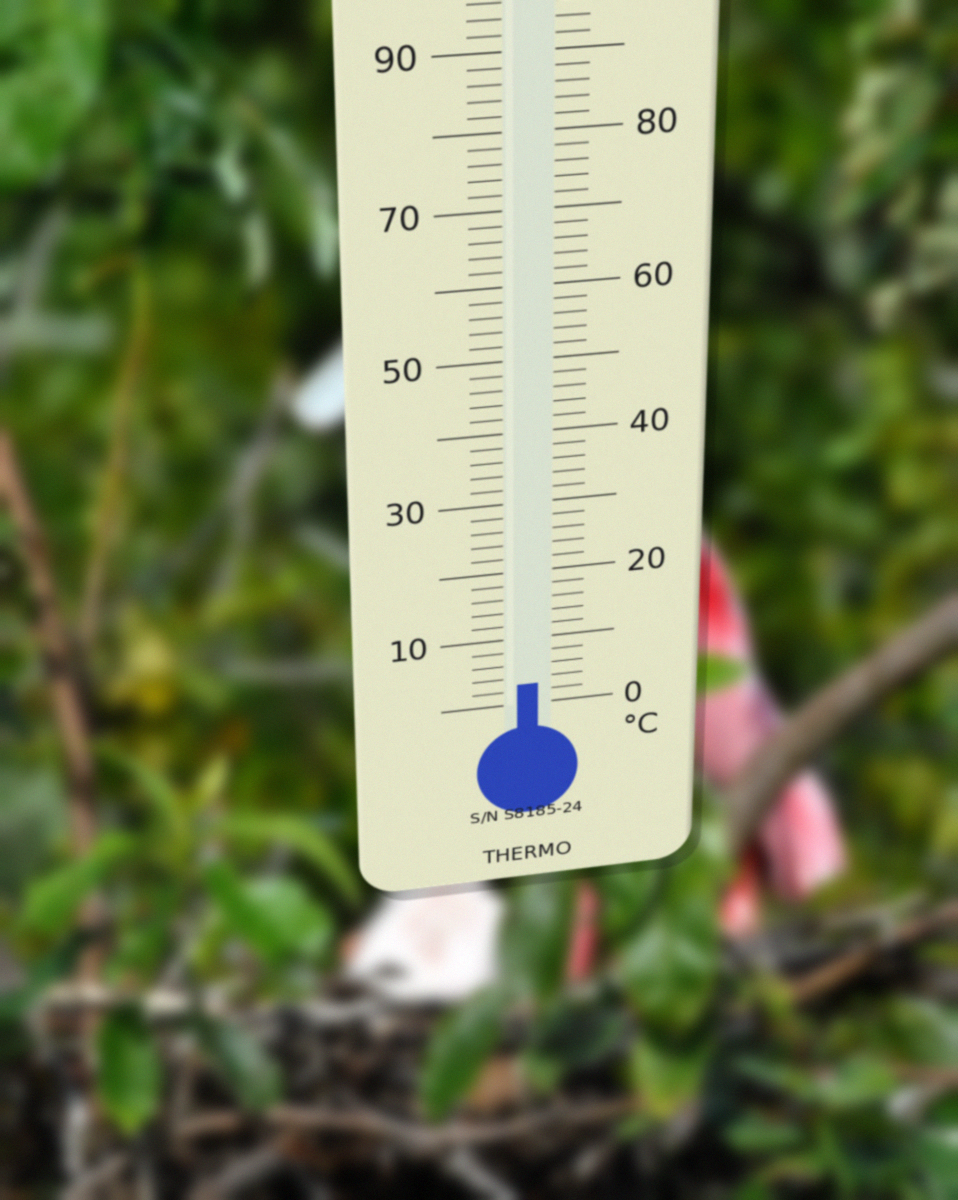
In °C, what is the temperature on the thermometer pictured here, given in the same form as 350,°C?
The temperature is 3,°C
